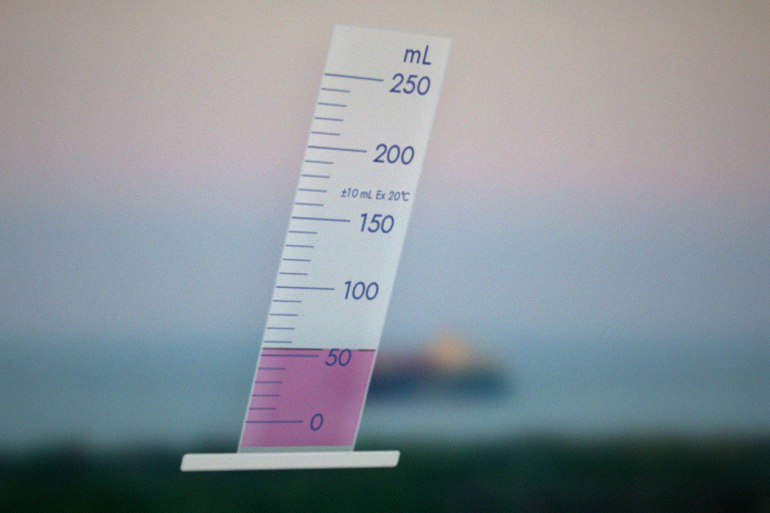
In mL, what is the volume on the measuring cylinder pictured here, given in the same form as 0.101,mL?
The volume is 55,mL
